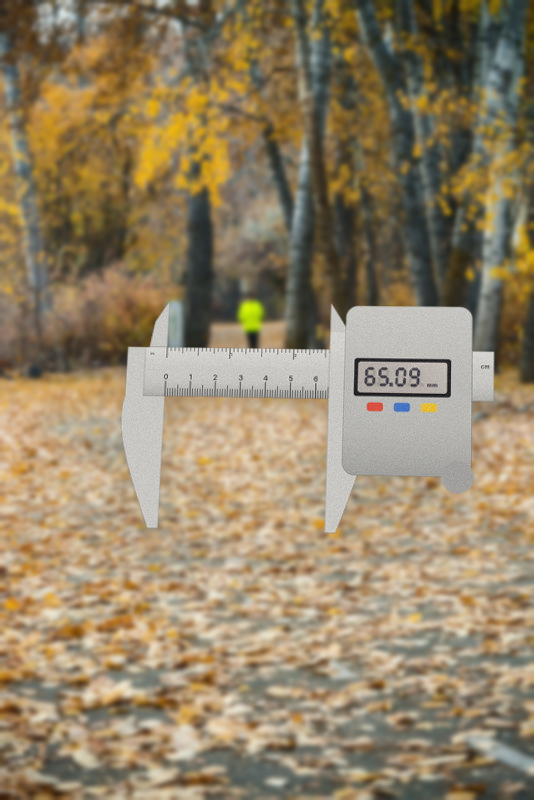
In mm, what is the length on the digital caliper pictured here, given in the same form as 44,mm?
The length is 65.09,mm
